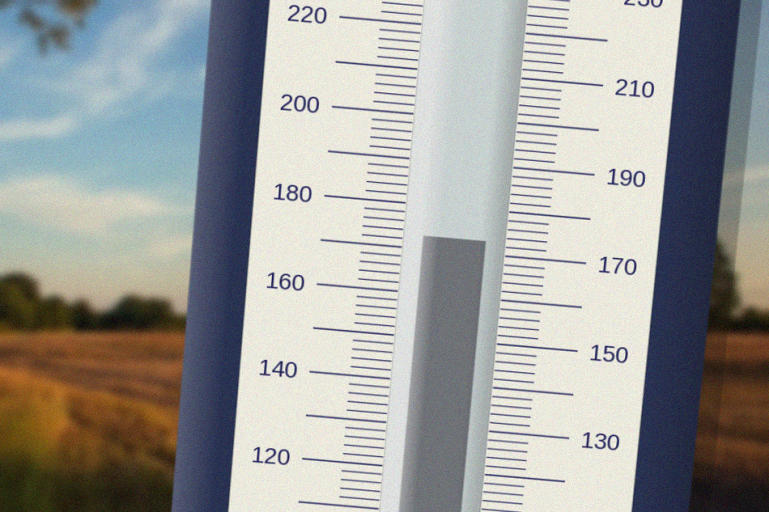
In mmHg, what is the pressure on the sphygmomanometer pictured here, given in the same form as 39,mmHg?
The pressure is 173,mmHg
